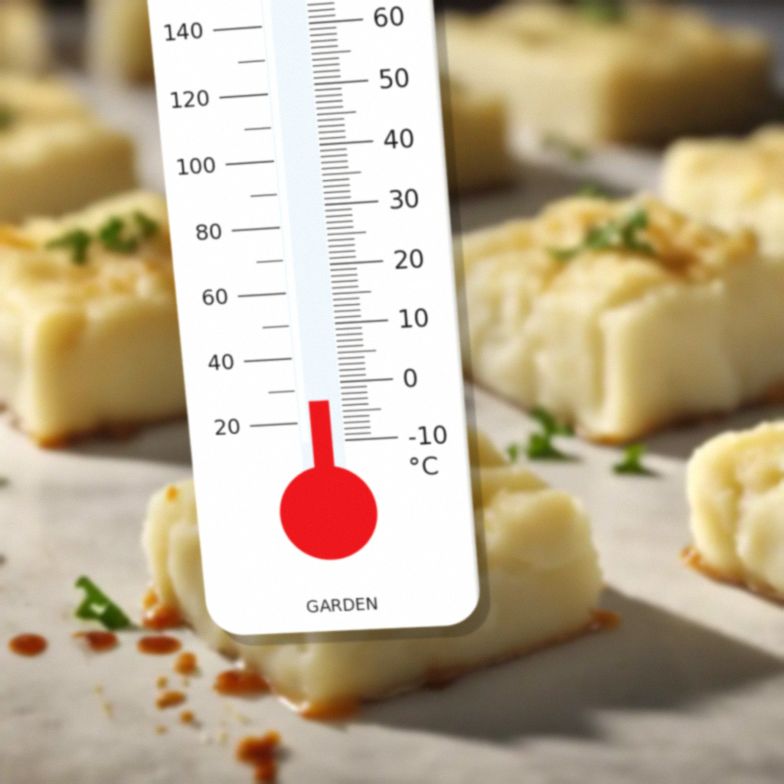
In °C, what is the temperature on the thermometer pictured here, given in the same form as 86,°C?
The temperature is -3,°C
